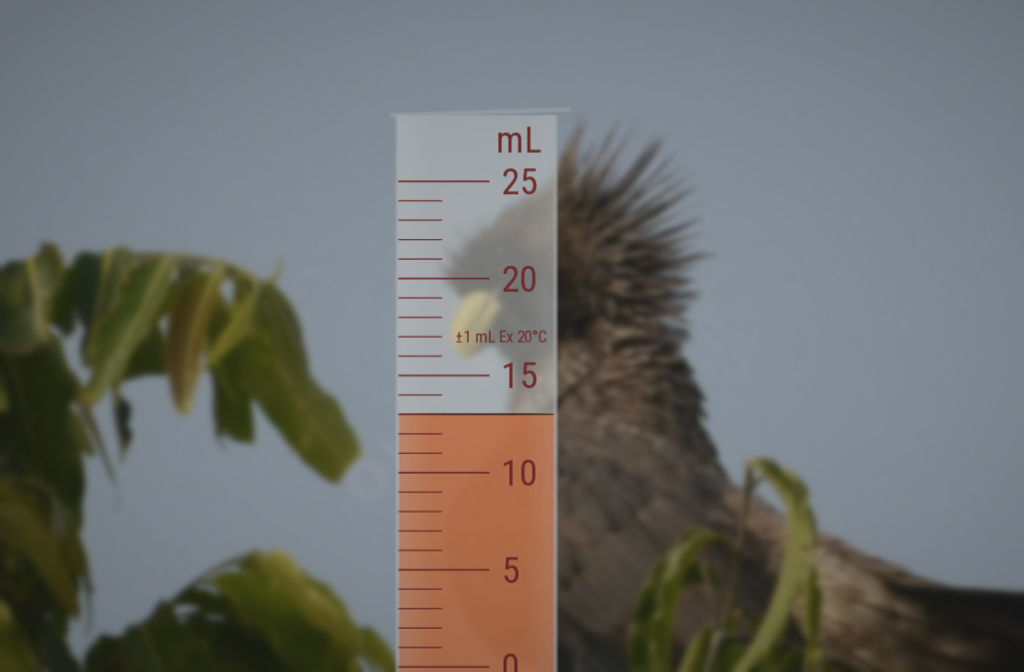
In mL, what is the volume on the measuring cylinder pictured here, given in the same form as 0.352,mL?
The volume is 13,mL
